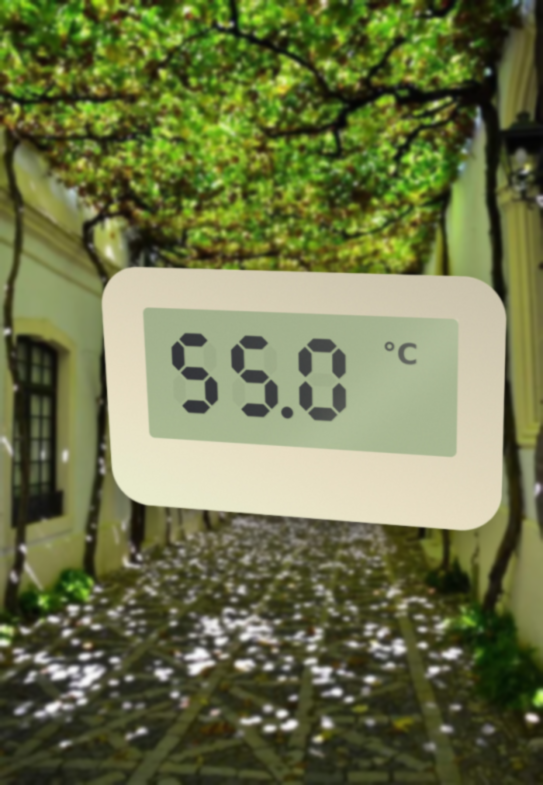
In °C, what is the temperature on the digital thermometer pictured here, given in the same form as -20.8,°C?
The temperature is 55.0,°C
